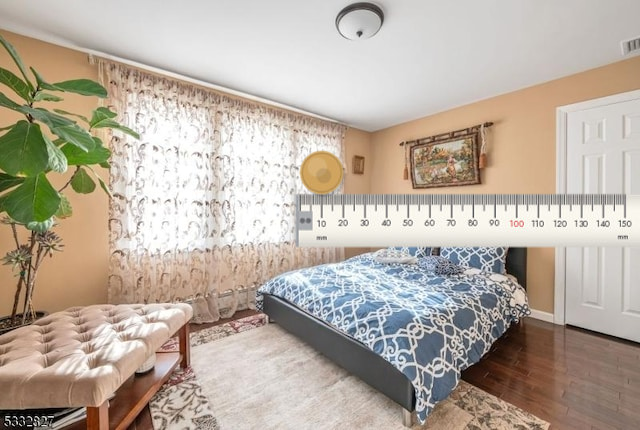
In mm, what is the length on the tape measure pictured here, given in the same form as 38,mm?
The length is 20,mm
